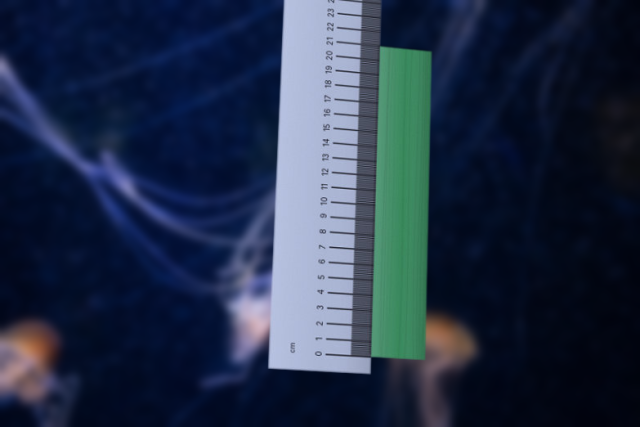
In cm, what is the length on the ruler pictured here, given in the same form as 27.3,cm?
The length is 21,cm
